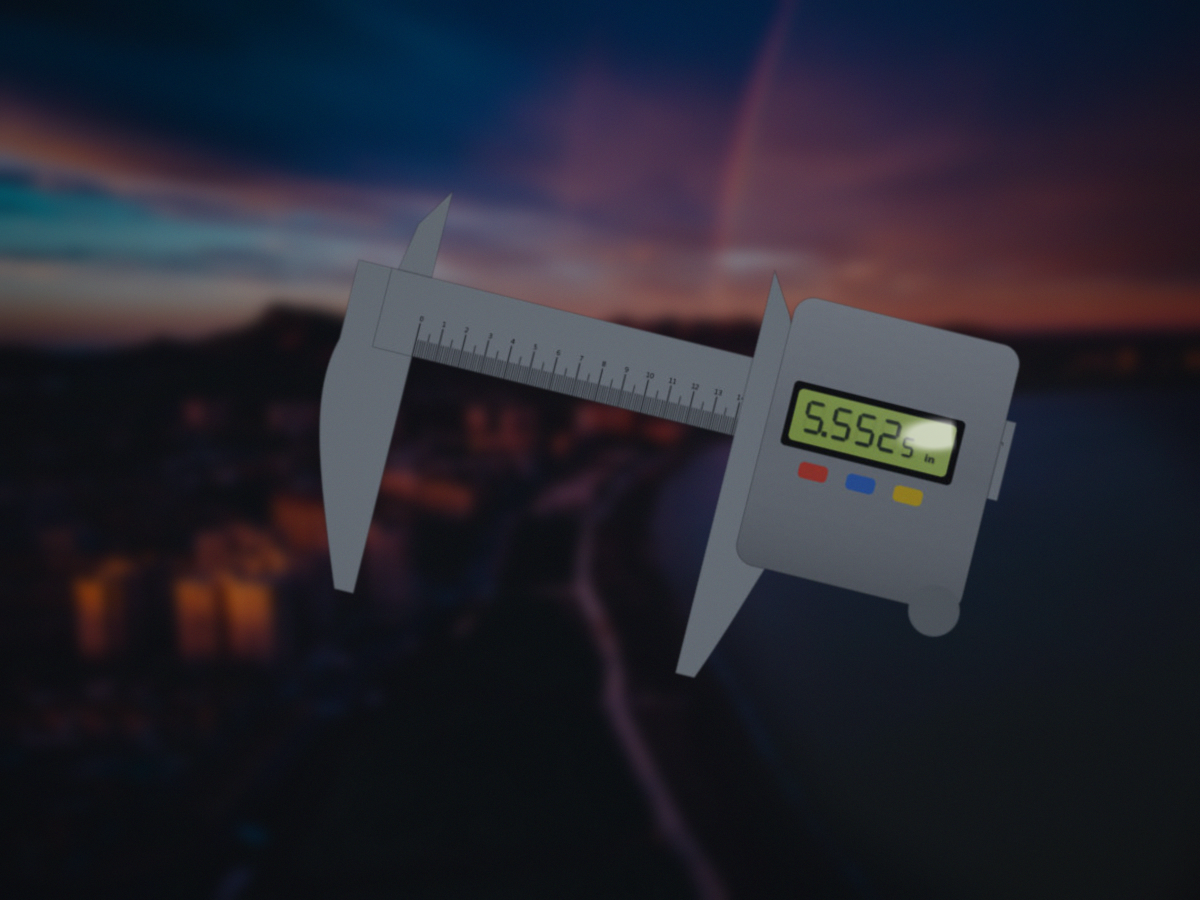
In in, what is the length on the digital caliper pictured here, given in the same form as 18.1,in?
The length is 5.5525,in
